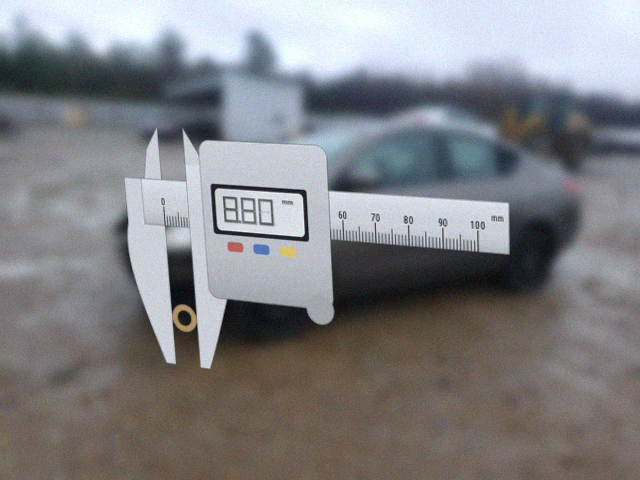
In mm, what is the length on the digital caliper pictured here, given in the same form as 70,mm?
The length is 8.80,mm
